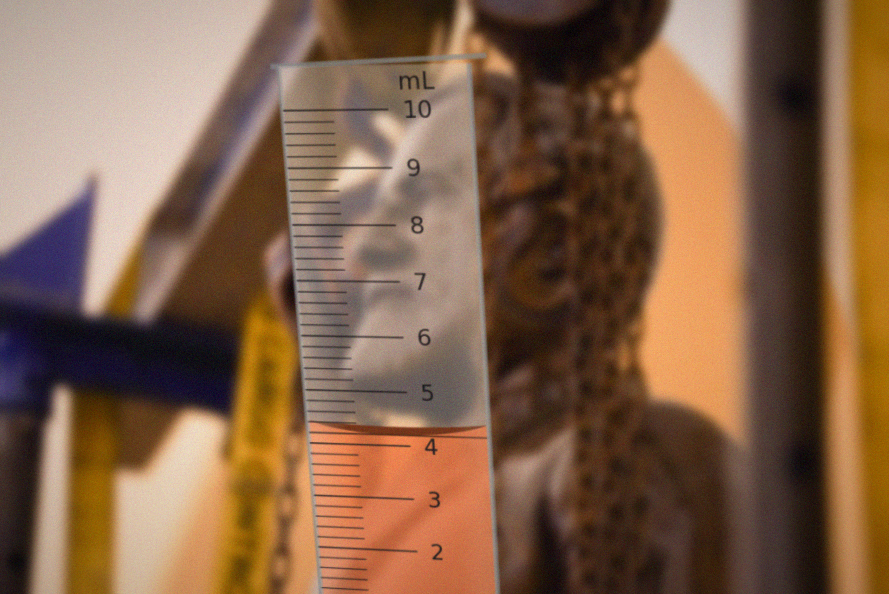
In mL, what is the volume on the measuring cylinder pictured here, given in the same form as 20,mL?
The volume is 4.2,mL
